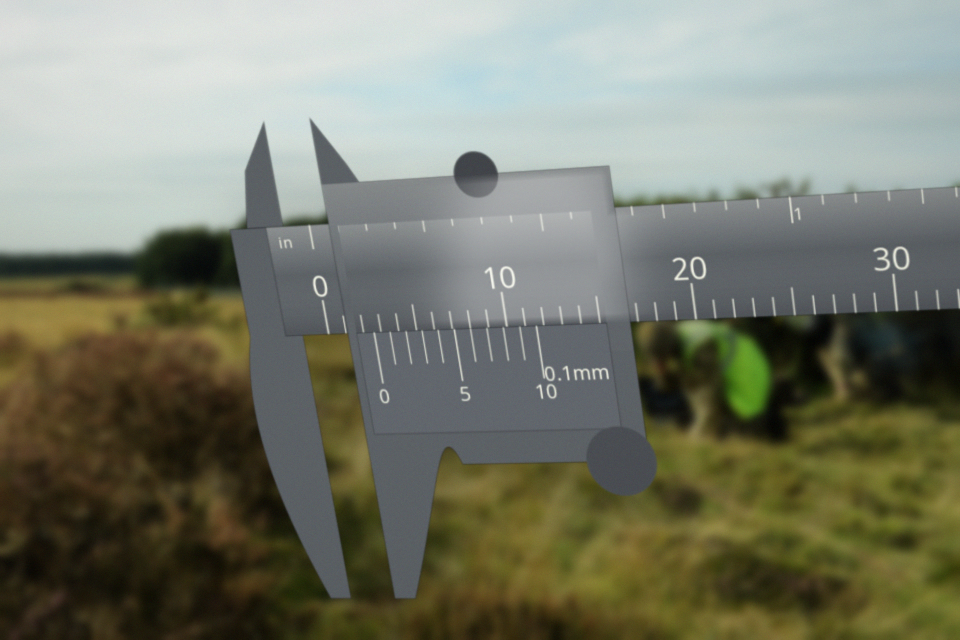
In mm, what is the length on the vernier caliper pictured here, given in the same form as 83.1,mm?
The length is 2.6,mm
